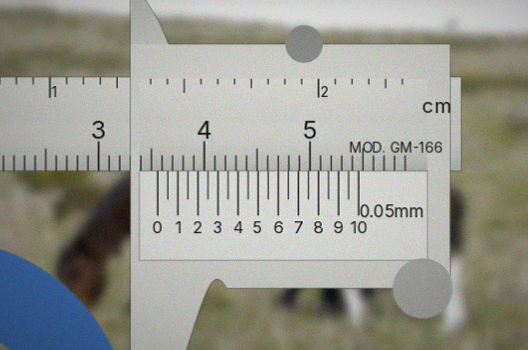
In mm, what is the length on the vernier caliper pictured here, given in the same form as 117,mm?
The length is 35.6,mm
